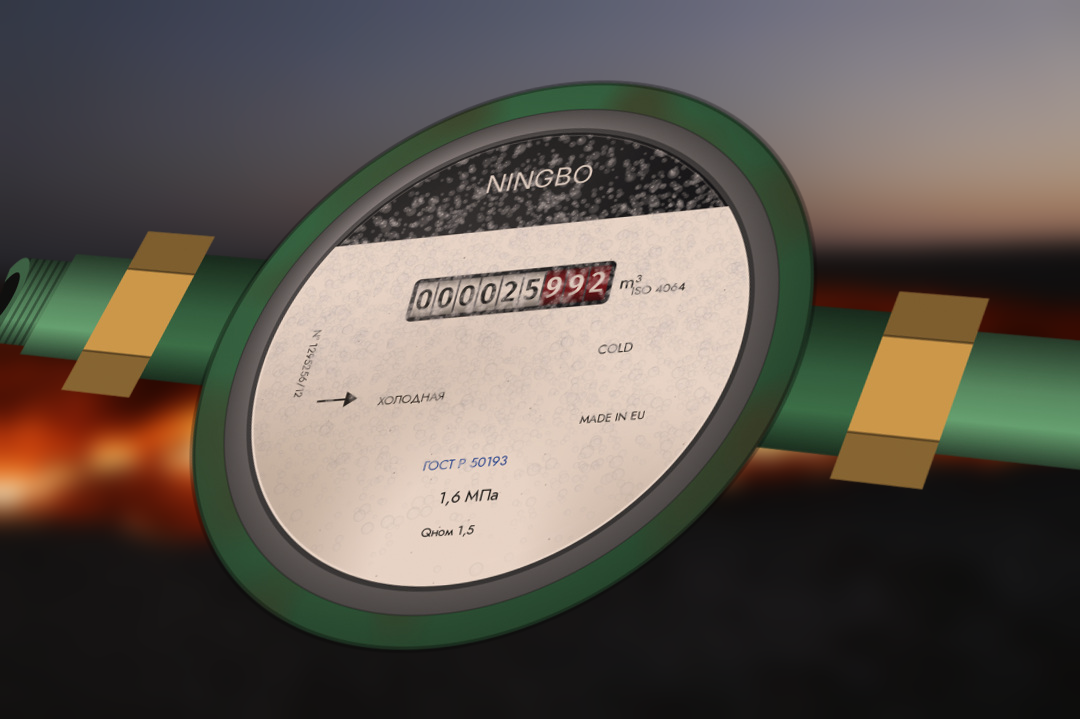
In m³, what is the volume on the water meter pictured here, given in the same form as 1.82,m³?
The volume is 25.992,m³
